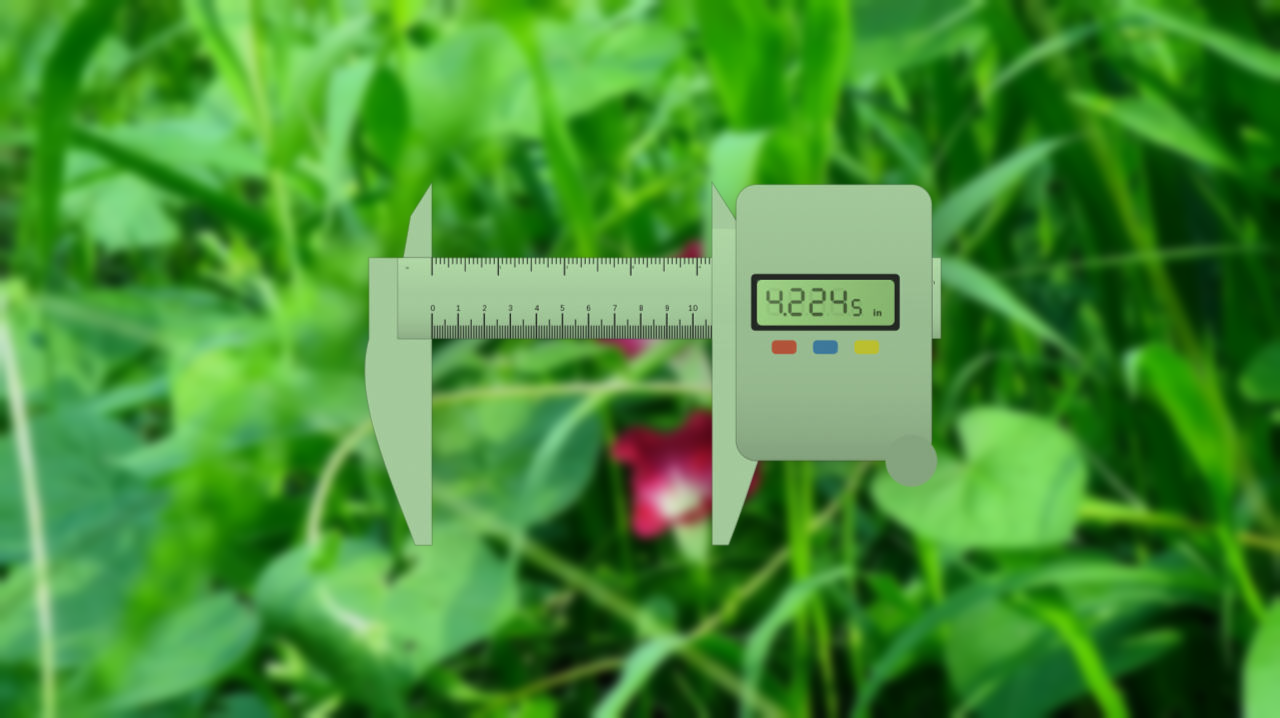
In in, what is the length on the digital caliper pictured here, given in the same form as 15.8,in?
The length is 4.2245,in
